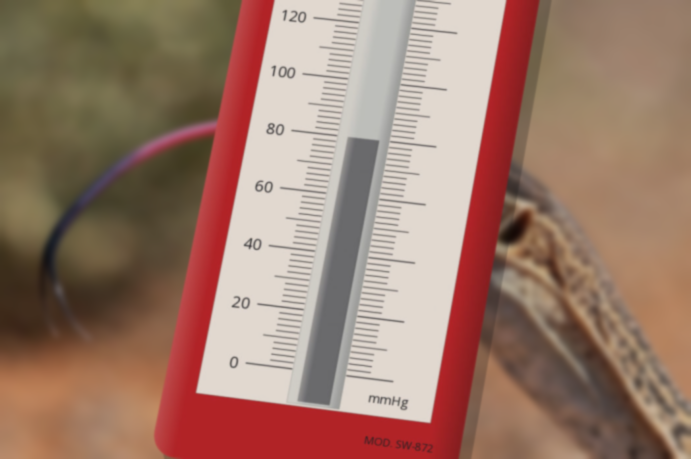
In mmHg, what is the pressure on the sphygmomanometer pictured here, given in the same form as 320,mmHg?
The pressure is 80,mmHg
